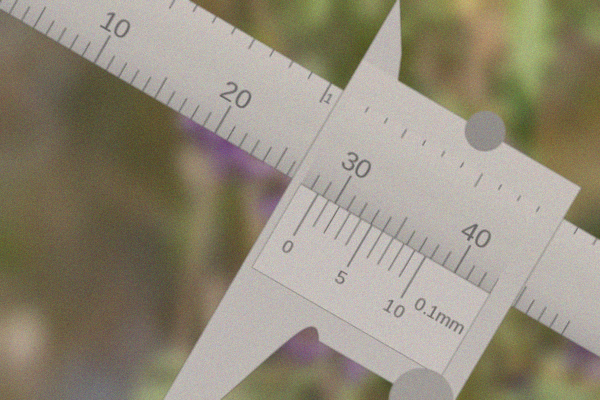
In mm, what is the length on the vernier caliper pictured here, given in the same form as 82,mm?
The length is 28.6,mm
